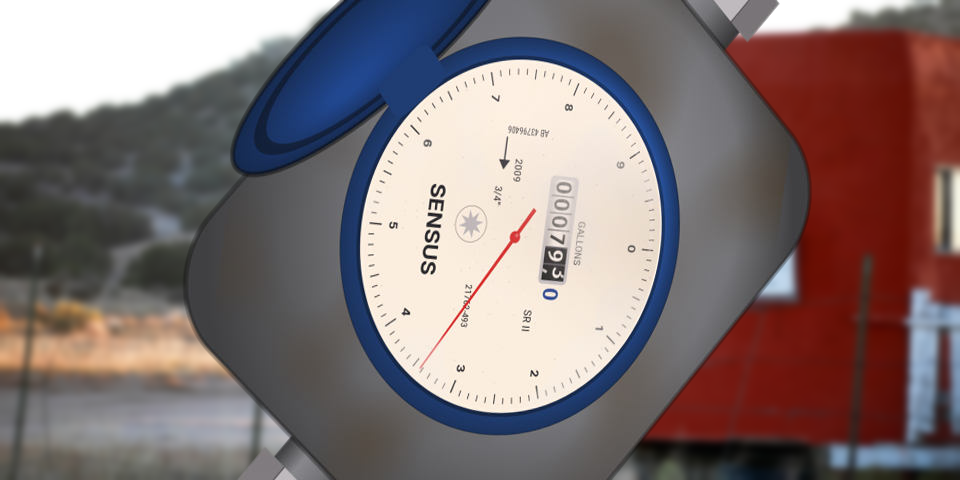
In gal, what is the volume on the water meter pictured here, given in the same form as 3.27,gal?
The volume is 7933.4,gal
